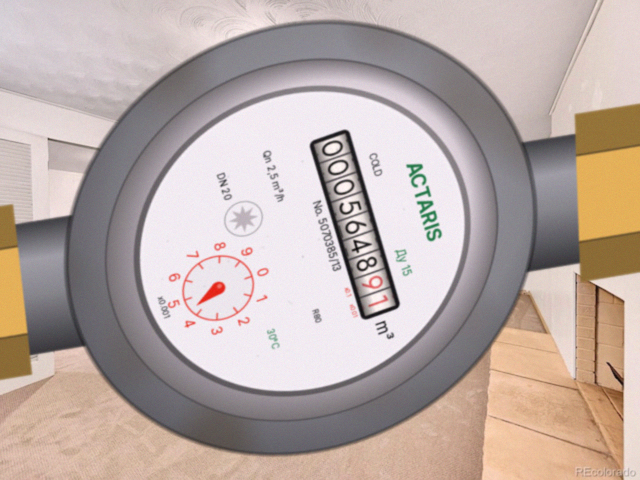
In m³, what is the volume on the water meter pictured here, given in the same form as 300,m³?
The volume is 5648.914,m³
